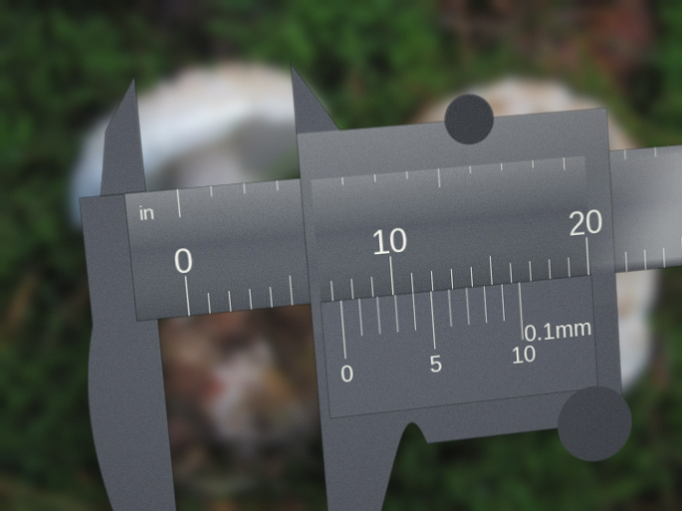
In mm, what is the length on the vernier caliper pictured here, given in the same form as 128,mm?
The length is 7.4,mm
